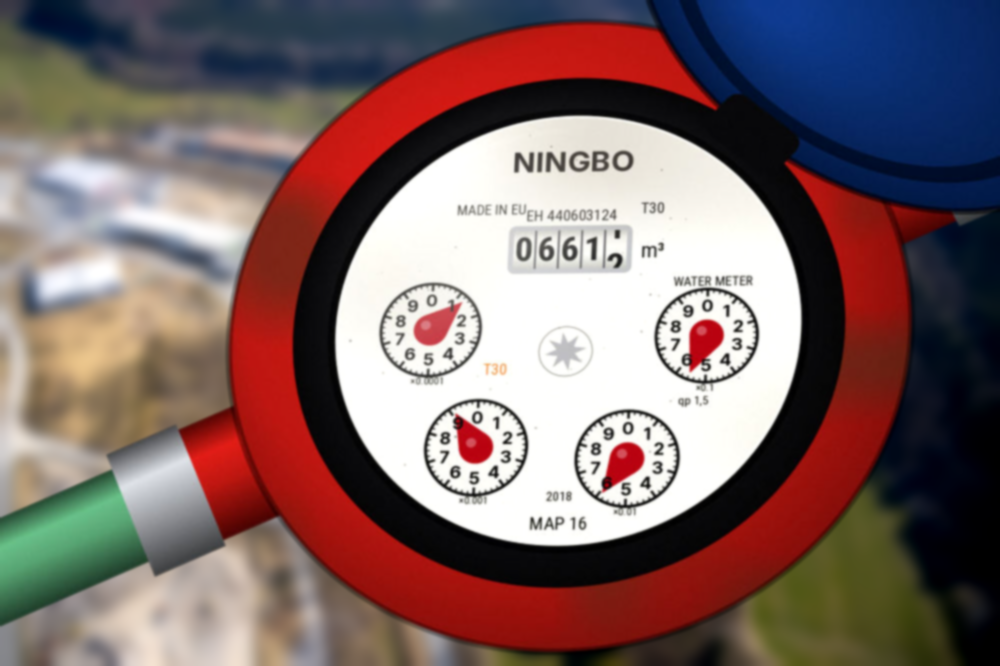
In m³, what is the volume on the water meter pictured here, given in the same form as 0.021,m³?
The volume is 6611.5591,m³
